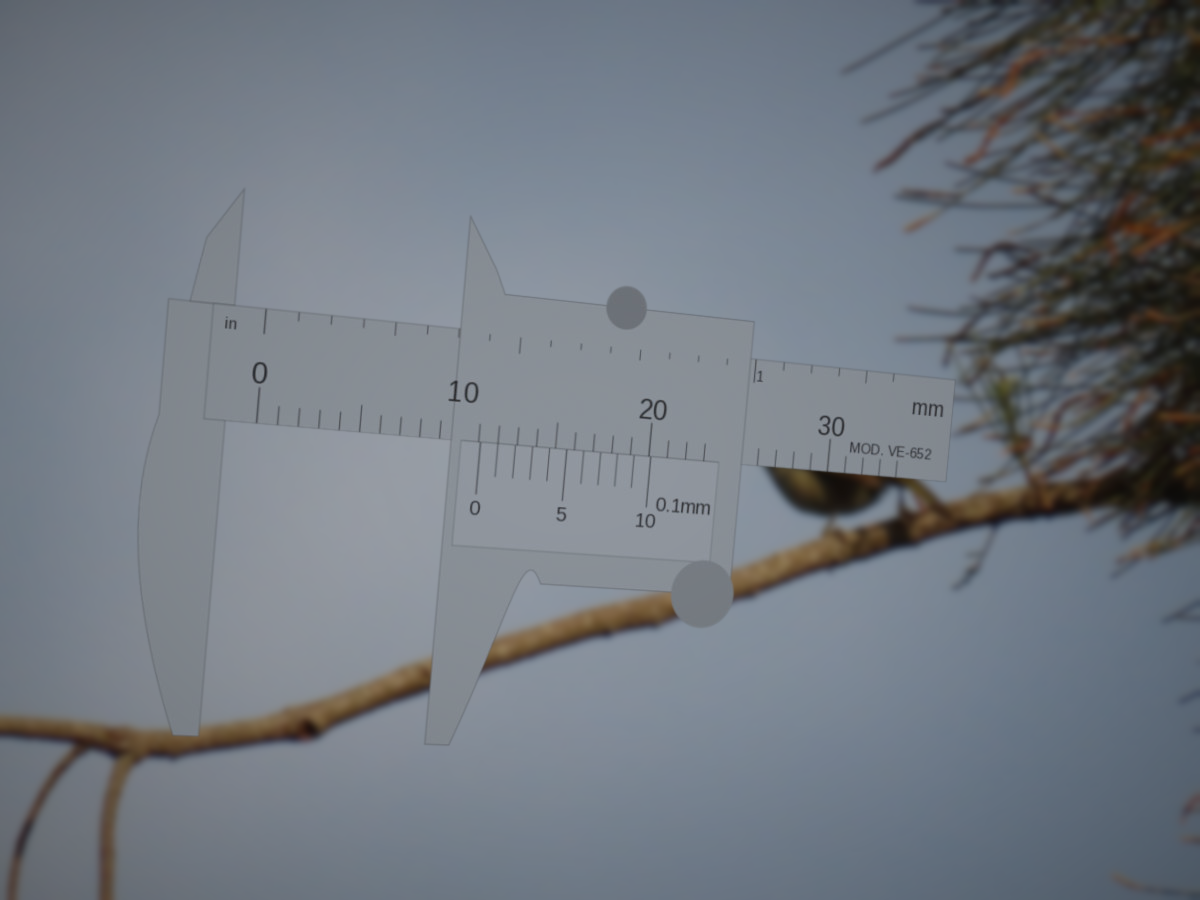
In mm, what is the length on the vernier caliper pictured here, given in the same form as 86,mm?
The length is 11.1,mm
